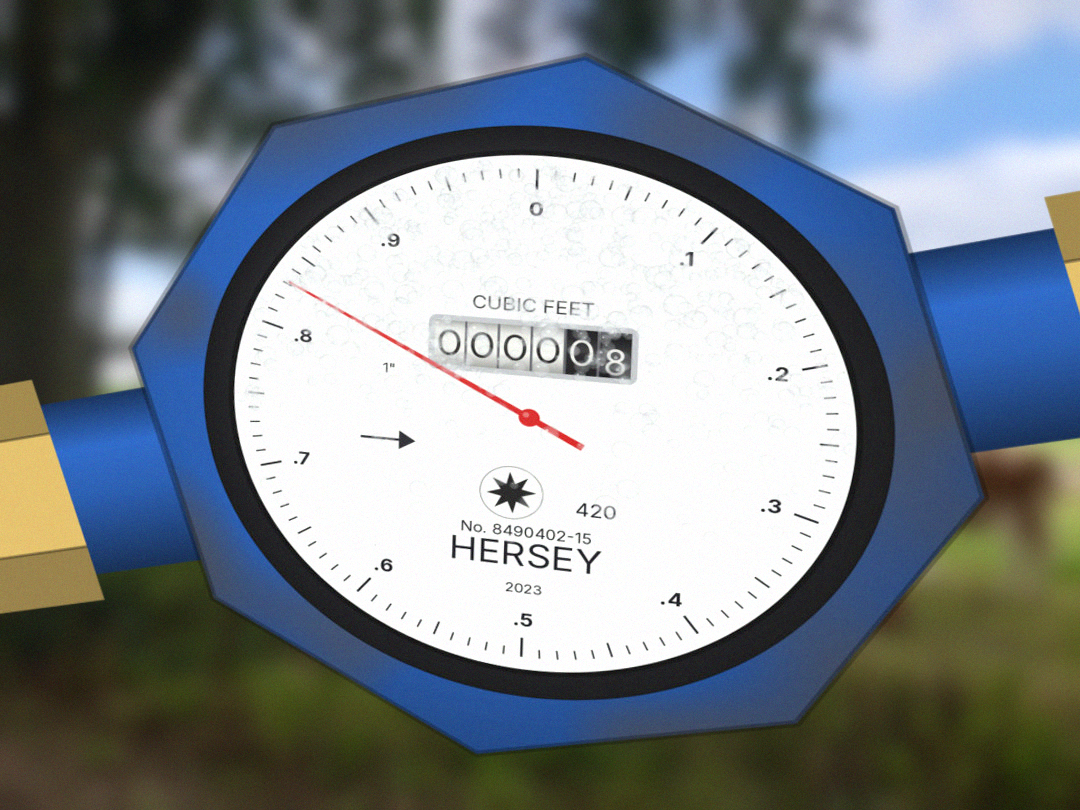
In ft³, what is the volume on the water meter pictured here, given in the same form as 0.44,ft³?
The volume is 7.83,ft³
